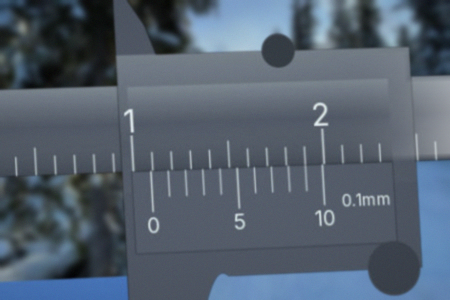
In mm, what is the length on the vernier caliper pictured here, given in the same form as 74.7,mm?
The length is 10.9,mm
